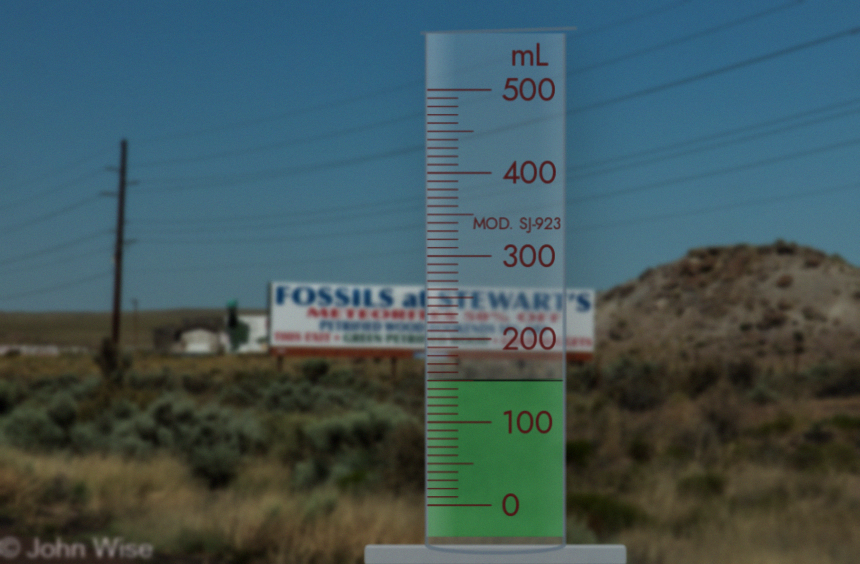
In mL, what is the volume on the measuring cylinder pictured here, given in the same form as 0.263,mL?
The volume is 150,mL
